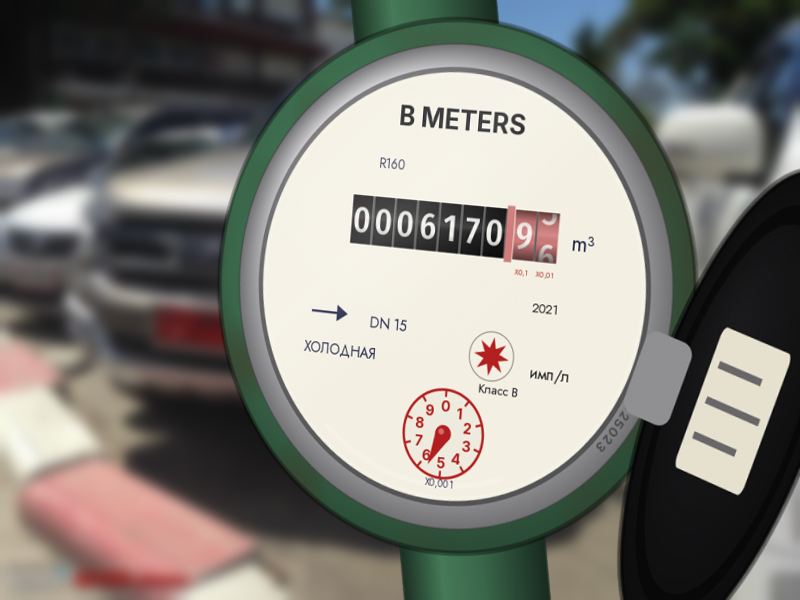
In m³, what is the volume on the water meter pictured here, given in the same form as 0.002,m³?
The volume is 6170.955,m³
